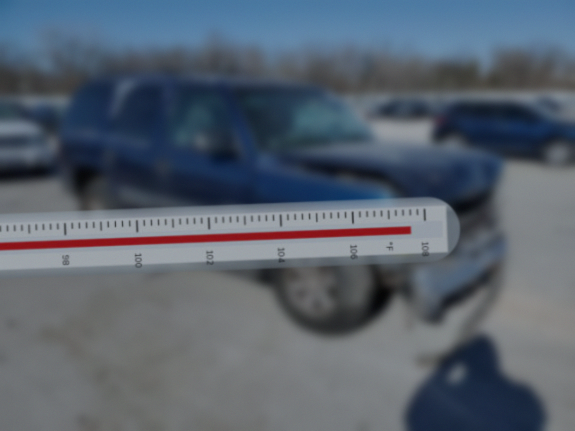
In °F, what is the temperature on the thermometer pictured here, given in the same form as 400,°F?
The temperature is 107.6,°F
